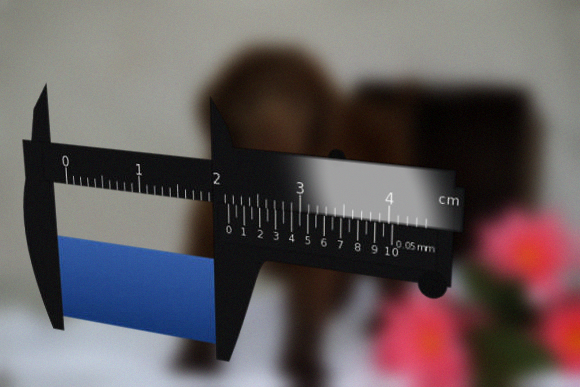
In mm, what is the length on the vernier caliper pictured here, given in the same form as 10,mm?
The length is 21.4,mm
